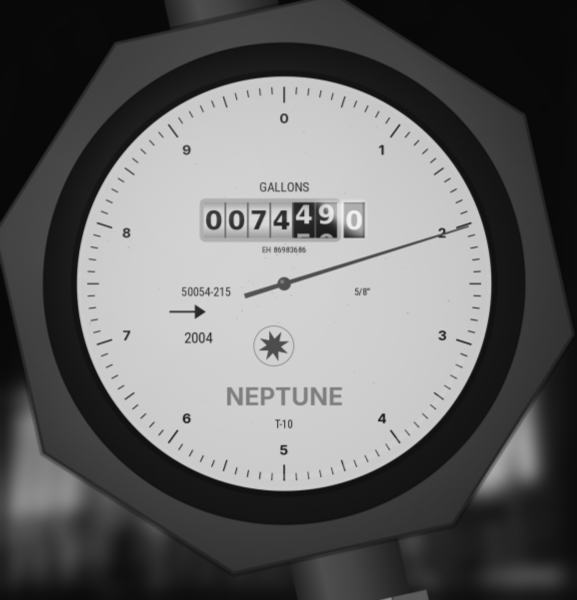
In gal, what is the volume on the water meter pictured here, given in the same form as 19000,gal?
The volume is 74492.0,gal
